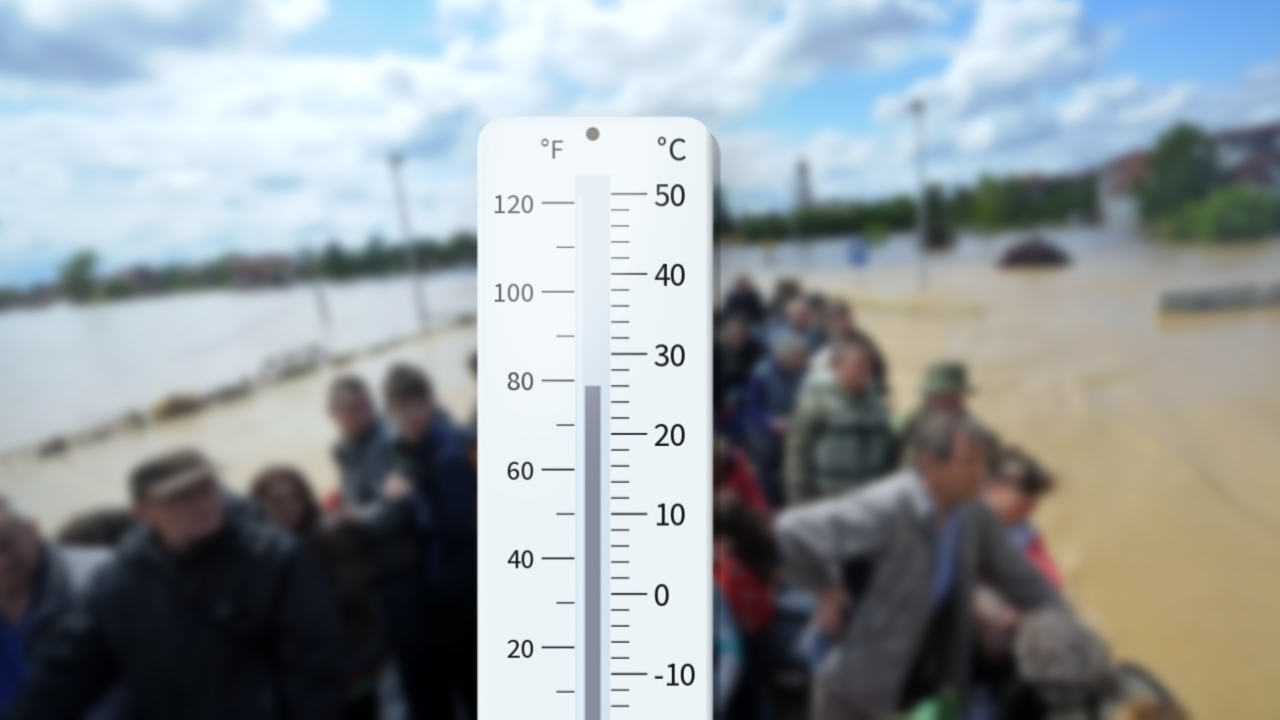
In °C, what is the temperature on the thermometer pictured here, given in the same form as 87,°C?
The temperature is 26,°C
